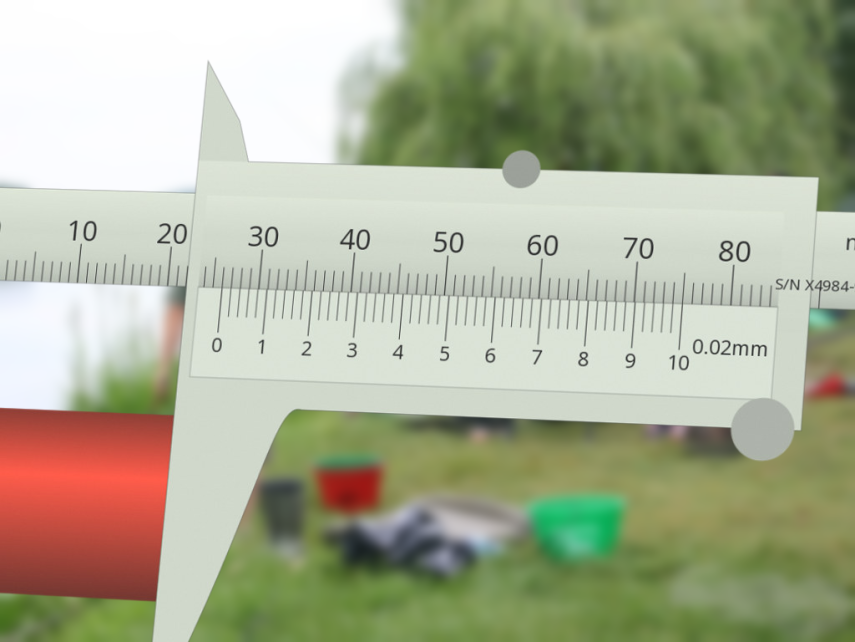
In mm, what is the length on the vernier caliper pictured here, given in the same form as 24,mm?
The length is 26.0,mm
